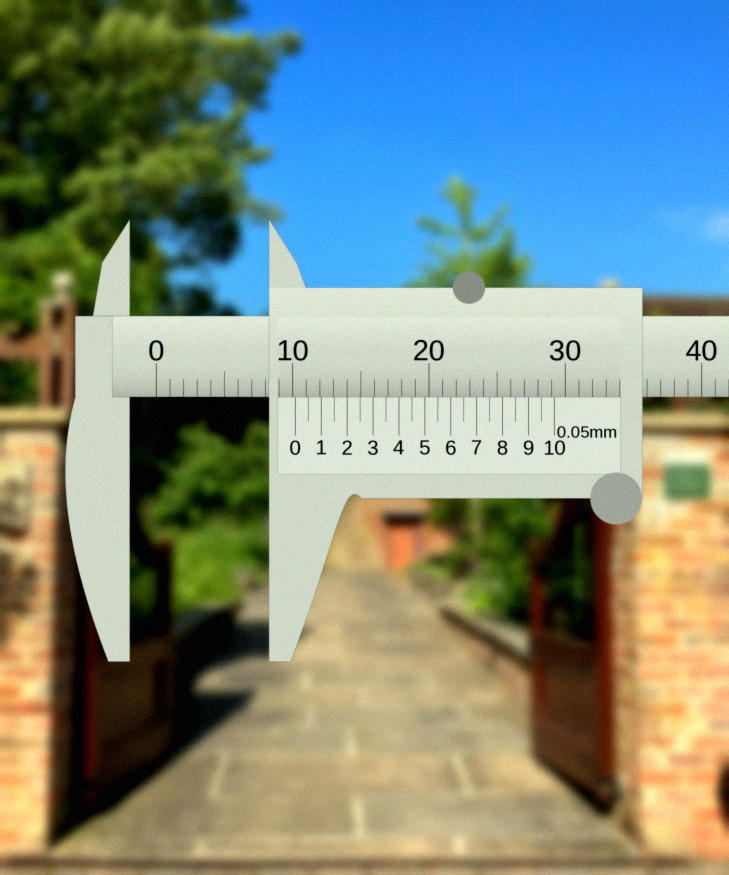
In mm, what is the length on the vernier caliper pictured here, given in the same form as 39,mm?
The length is 10.2,mm
